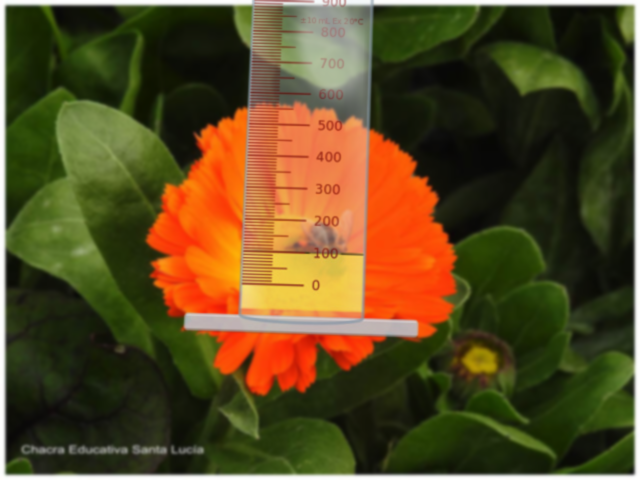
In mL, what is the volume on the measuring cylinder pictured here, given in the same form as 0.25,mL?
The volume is 100,mL
